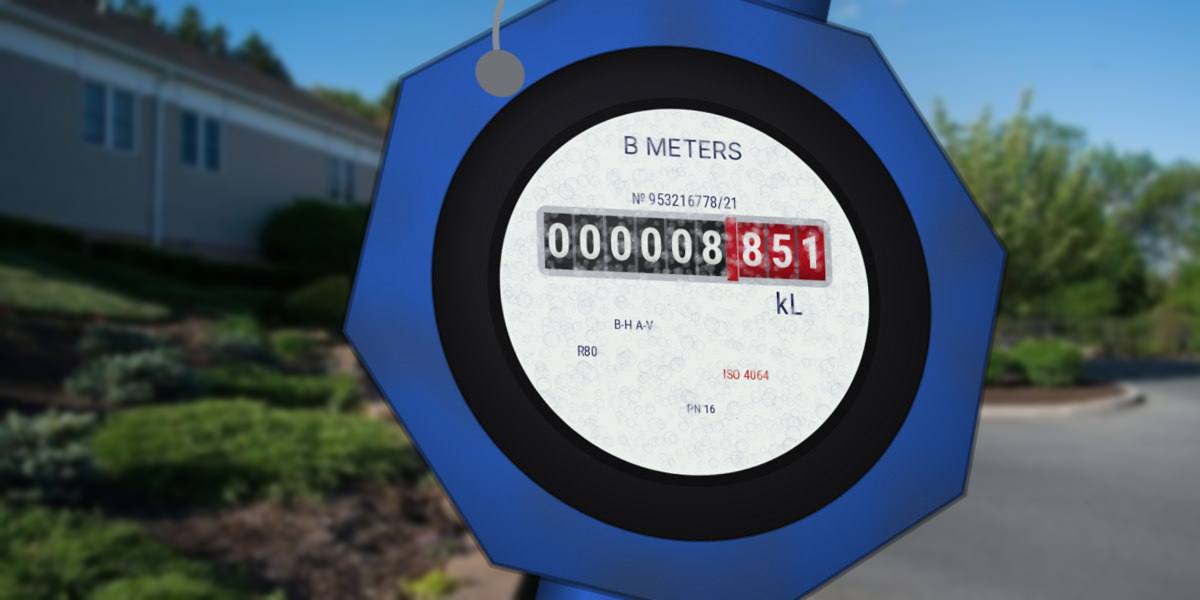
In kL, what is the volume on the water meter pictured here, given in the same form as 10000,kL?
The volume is 8.851,kL
